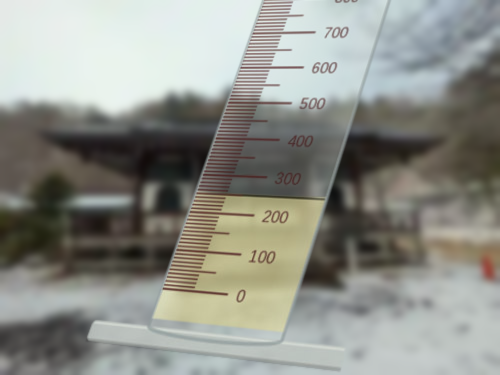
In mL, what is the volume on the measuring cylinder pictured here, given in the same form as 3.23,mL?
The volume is 250,mL
